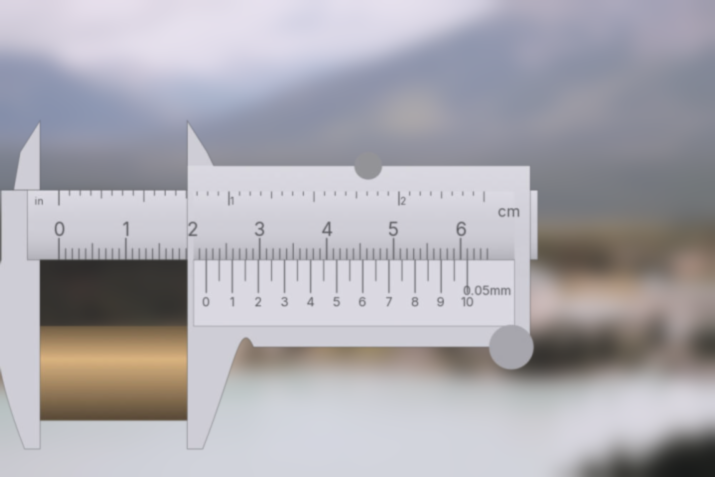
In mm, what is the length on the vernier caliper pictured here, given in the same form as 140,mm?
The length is 22.0,mm
